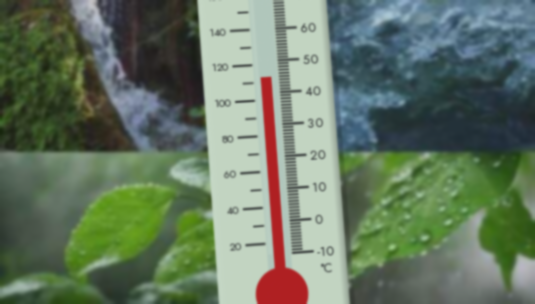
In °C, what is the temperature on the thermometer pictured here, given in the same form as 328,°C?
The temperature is 45,°C
